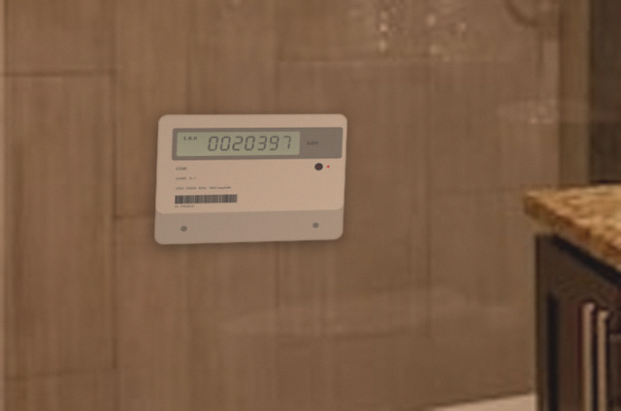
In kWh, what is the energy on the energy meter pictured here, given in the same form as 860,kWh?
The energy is 20397,kWh
